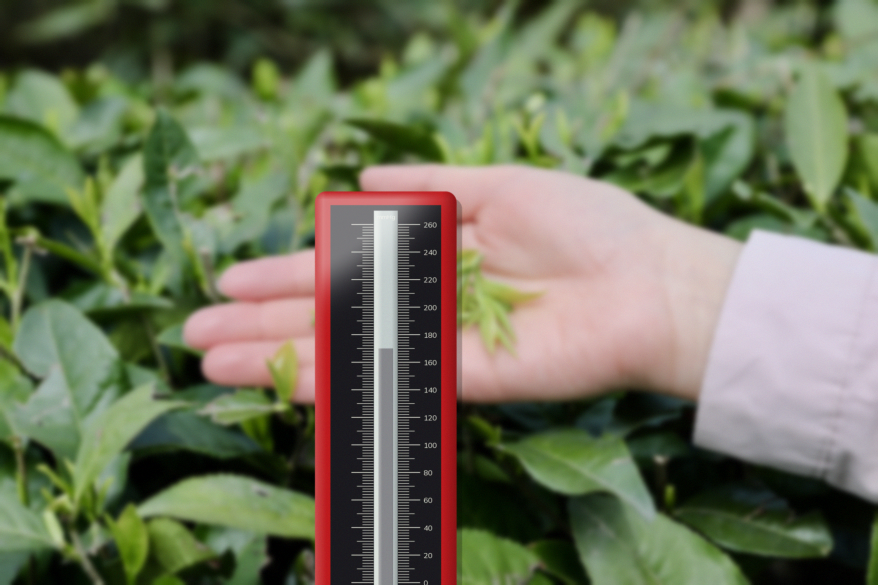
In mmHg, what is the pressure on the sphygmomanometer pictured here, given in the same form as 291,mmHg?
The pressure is 170,mmHg
